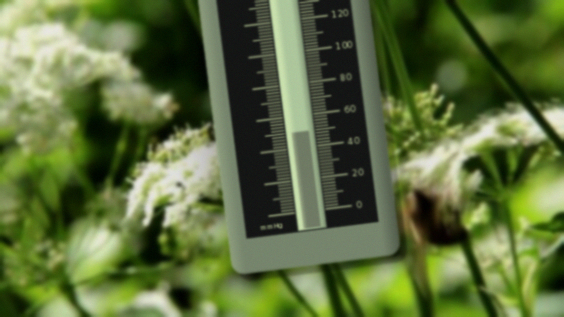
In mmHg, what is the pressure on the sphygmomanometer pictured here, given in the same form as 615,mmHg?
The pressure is 50,mmHg
